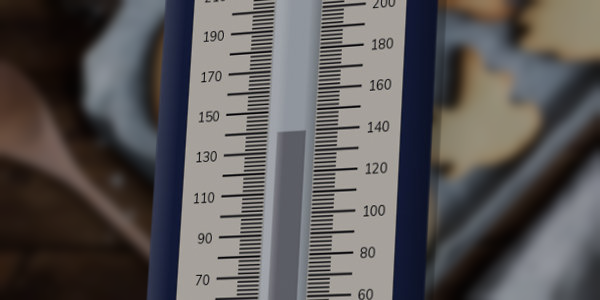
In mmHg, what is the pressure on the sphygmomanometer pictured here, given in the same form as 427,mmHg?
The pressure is 140,mmHg
